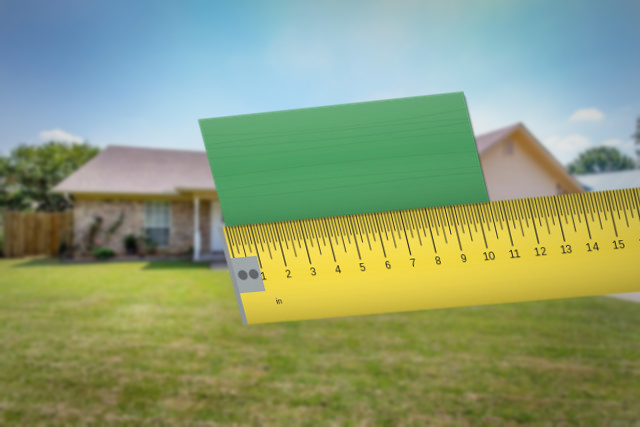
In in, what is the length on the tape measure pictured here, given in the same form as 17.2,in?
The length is 10.5,in
